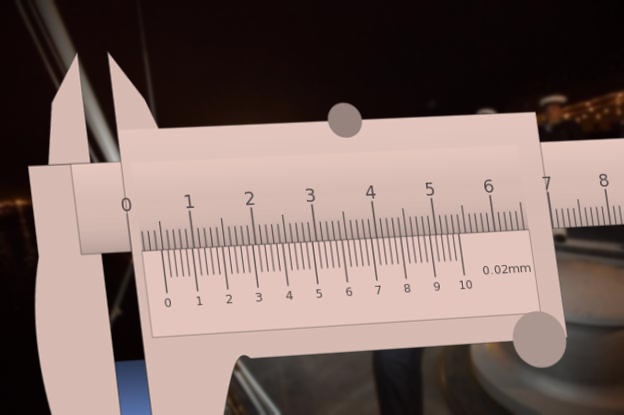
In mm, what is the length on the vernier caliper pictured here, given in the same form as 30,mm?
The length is 4.8,mm
